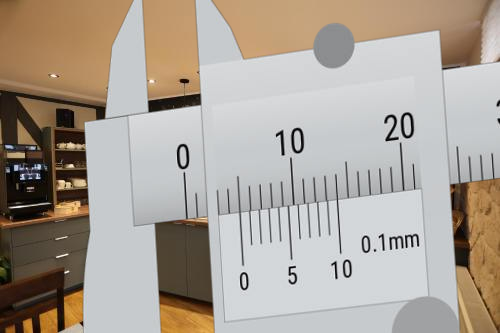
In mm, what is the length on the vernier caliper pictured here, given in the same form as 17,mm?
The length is 5.0,mm
